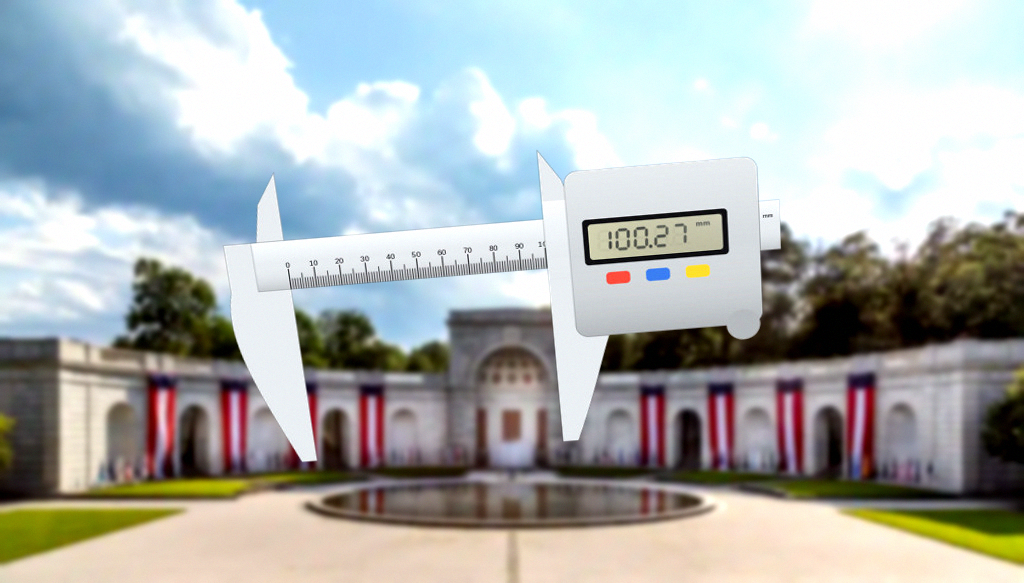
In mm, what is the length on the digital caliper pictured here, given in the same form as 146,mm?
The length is 100.27,mm
